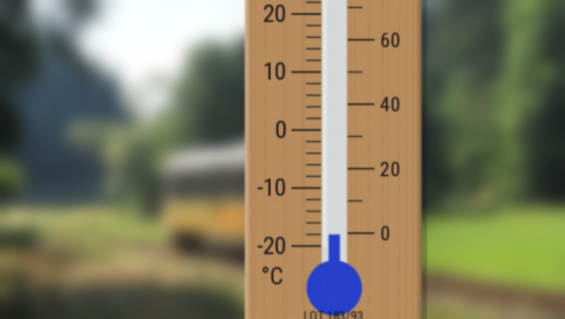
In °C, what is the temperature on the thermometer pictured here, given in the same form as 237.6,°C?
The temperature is -18,°C
